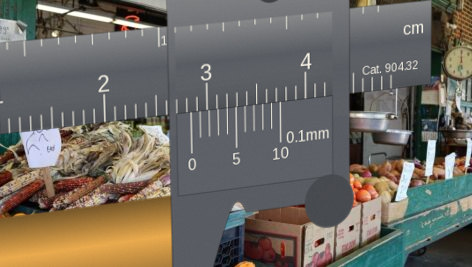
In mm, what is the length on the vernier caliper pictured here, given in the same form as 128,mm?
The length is 28.4,mm
